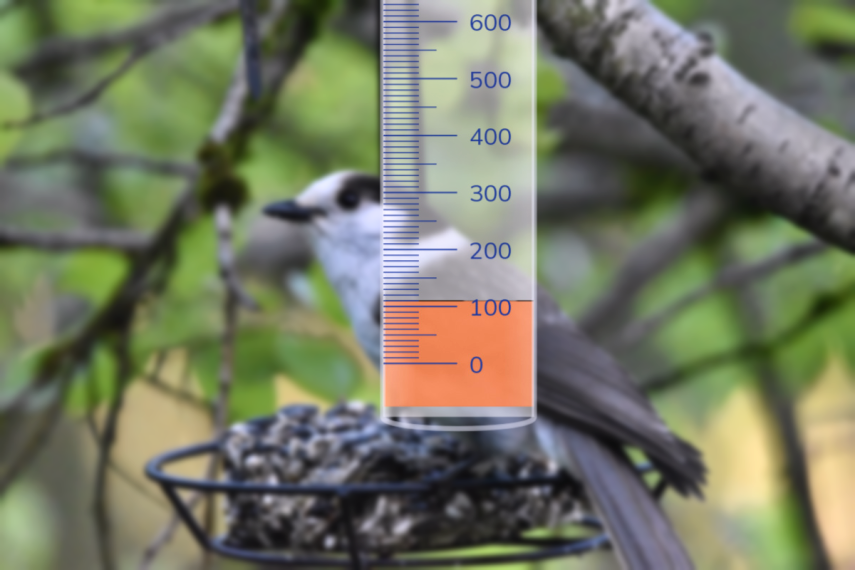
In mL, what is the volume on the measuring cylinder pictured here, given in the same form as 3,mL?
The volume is 110,mL
